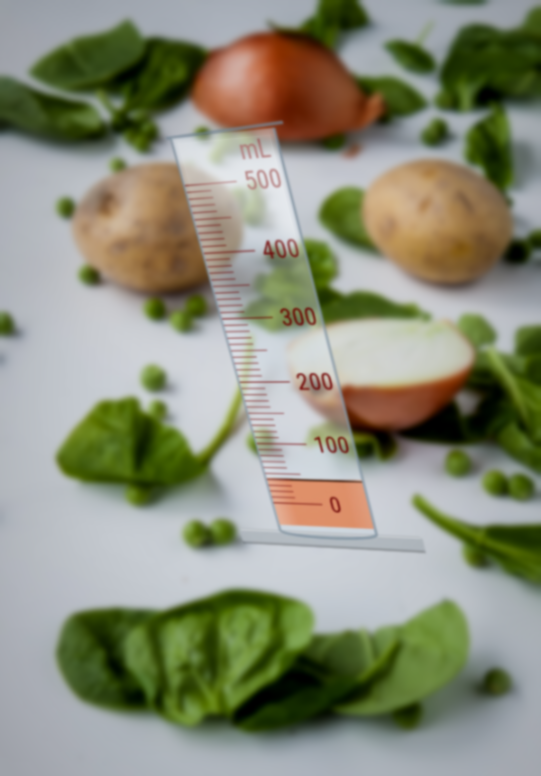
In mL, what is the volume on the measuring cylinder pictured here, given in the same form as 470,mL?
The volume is 40,mL
